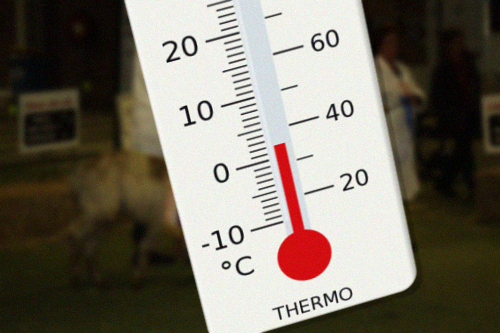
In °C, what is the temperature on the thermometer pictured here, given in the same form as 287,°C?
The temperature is 2,°C
